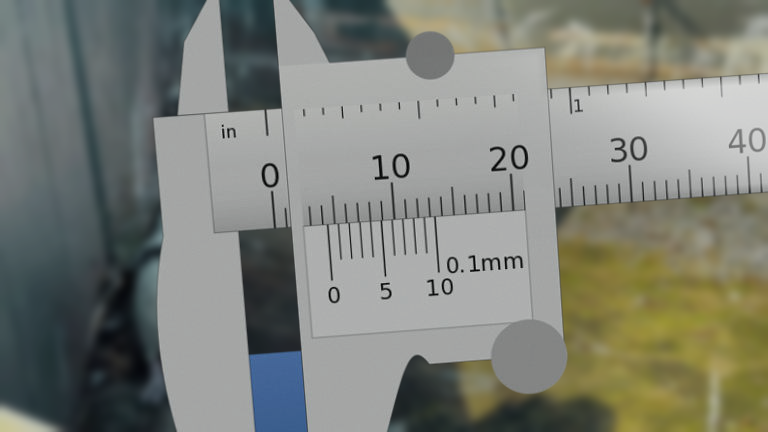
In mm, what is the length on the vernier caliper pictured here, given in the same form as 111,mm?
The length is 4.4,mm
